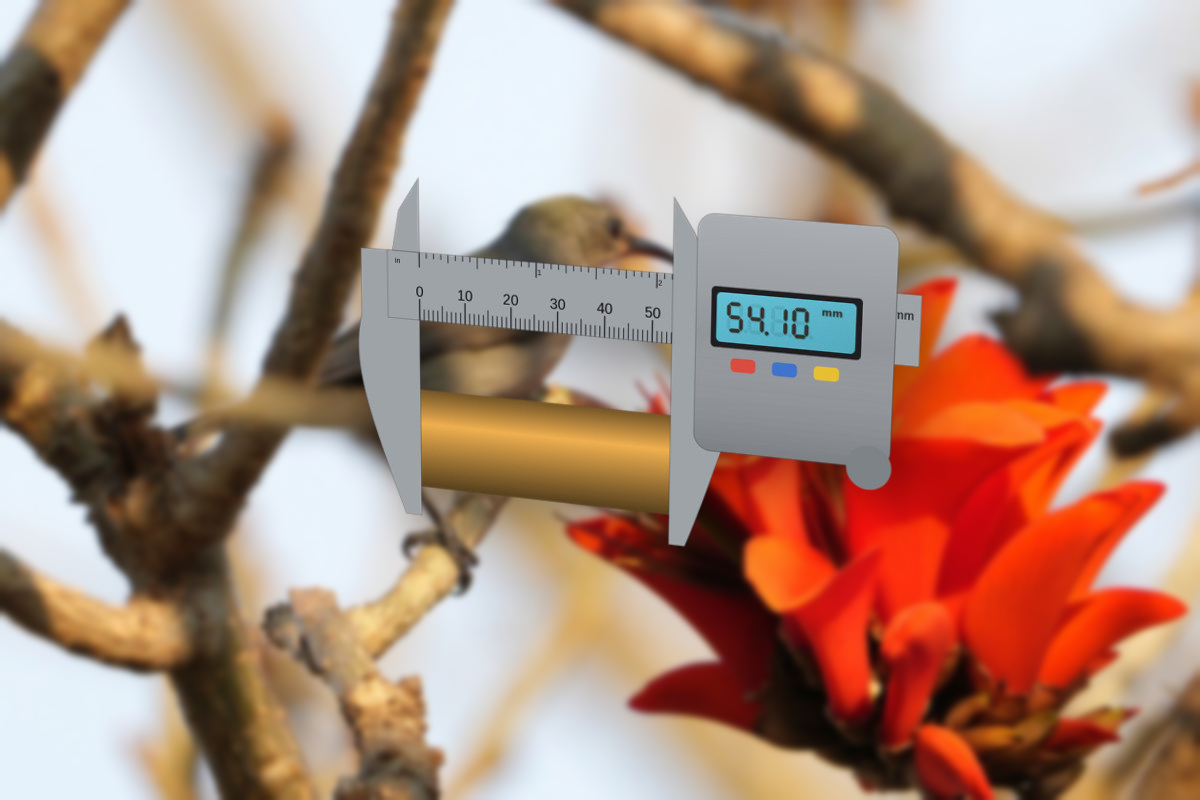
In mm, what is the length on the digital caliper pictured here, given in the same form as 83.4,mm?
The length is 54.10,mm
